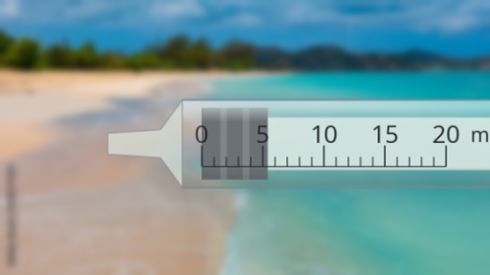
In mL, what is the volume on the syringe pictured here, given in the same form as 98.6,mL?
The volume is 0,mL
